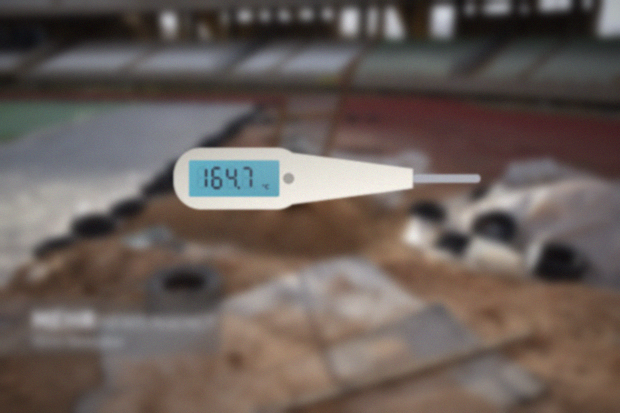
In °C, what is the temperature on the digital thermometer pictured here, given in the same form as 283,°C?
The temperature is 164.7,°C
